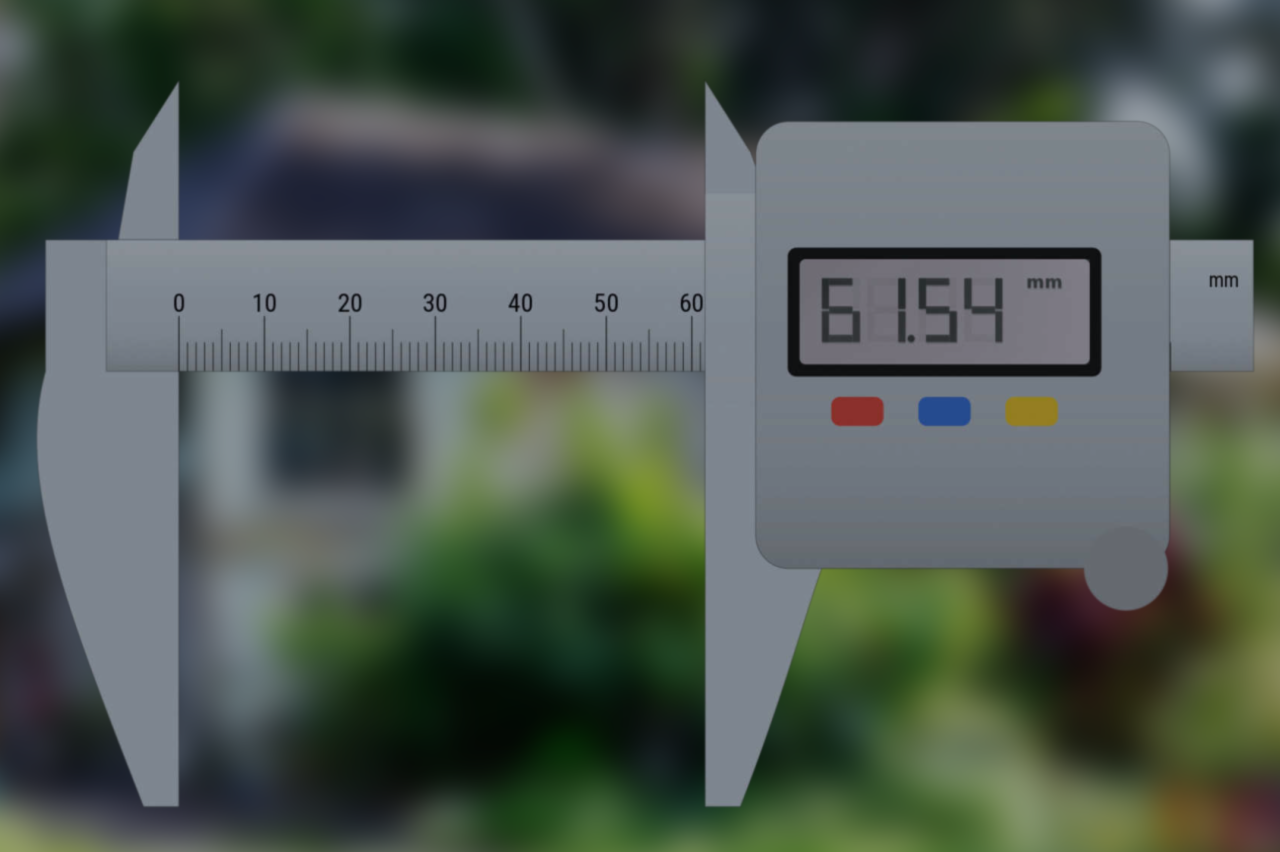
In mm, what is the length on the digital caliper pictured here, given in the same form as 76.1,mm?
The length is 61.54,mm
